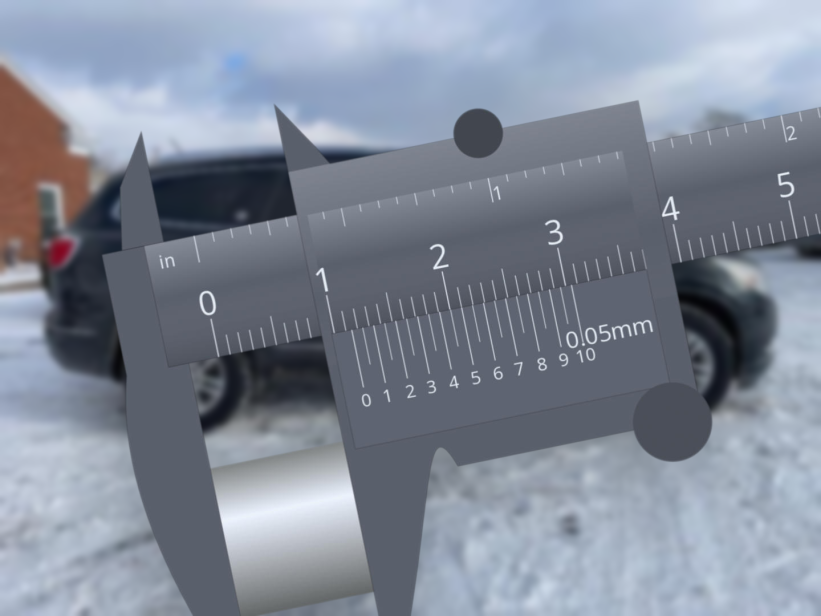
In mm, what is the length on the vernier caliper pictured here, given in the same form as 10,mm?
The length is 11.5,mm
